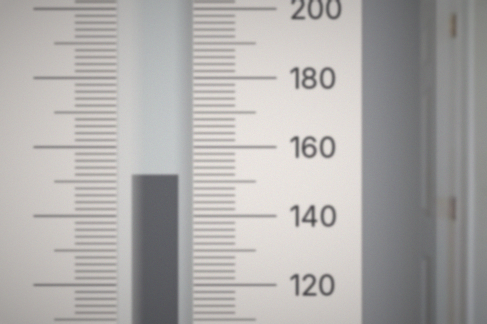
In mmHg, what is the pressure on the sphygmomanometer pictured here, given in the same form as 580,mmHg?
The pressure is 152,mmHg
